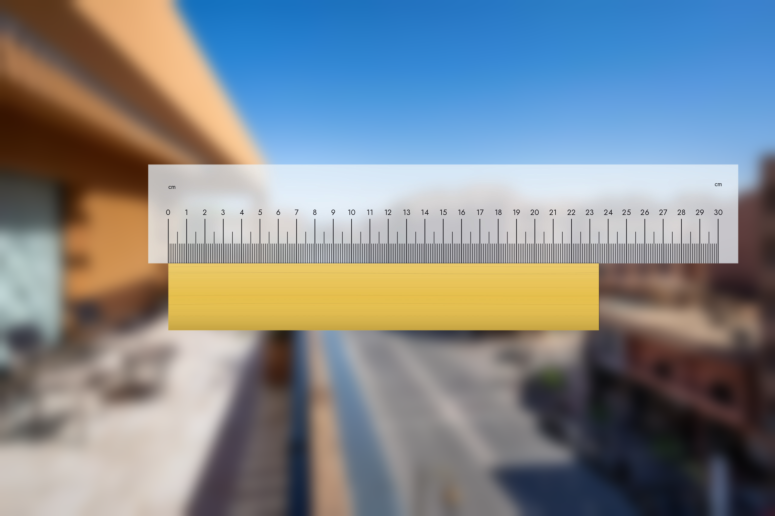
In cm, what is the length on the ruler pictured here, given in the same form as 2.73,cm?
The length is 23.5,cm
